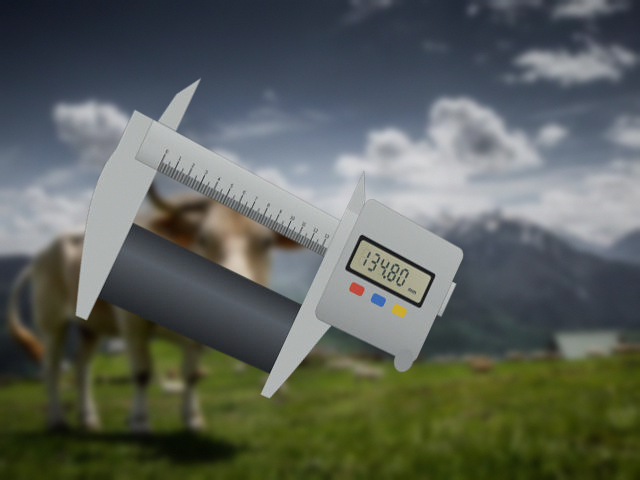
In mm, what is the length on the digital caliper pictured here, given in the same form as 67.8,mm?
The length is 134.80,mm
